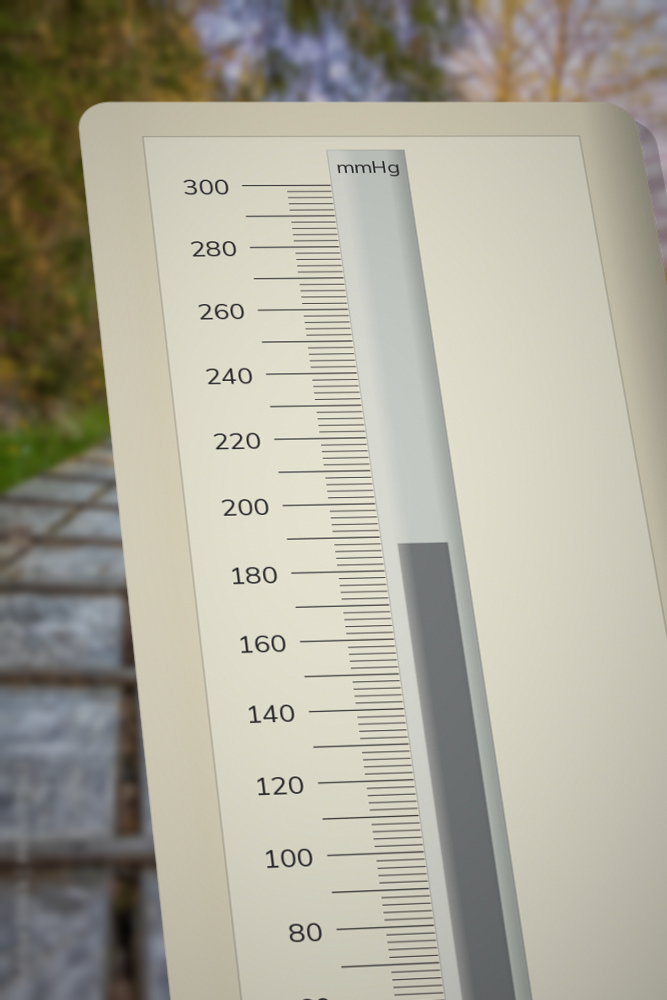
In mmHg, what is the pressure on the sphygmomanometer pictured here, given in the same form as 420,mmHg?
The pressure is 188,mmHg
